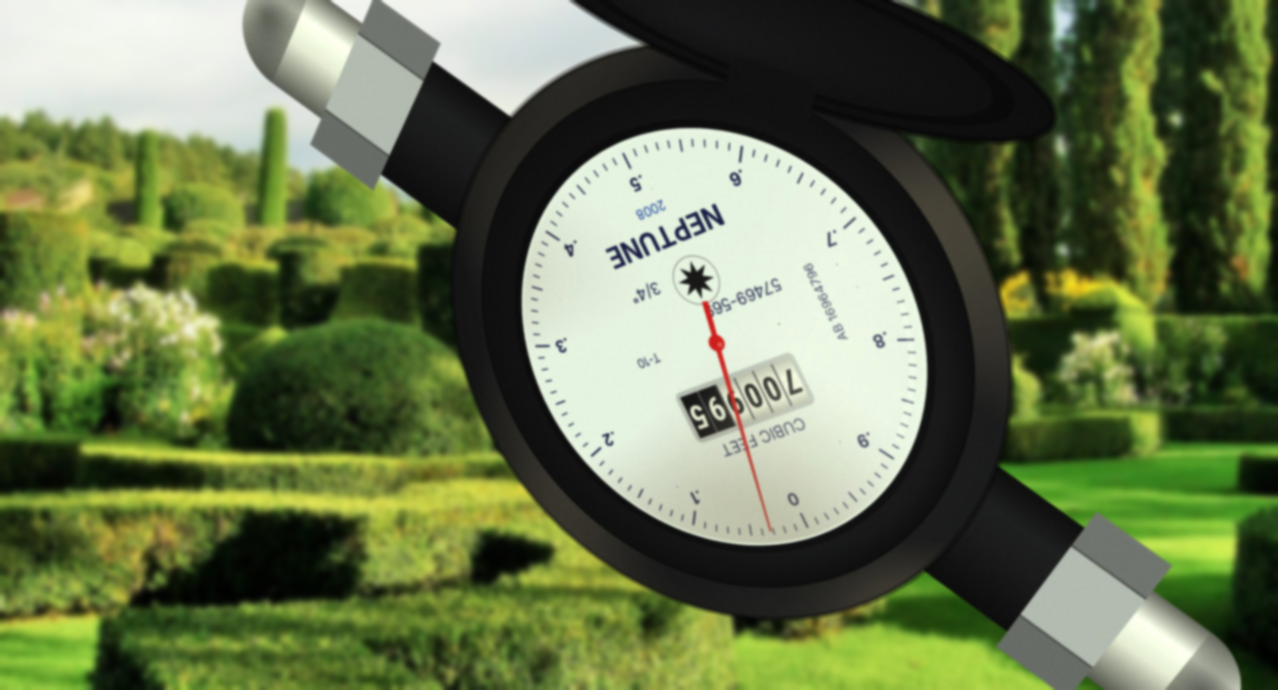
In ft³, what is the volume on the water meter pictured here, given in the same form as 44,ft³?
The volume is 700995.03,ft³
